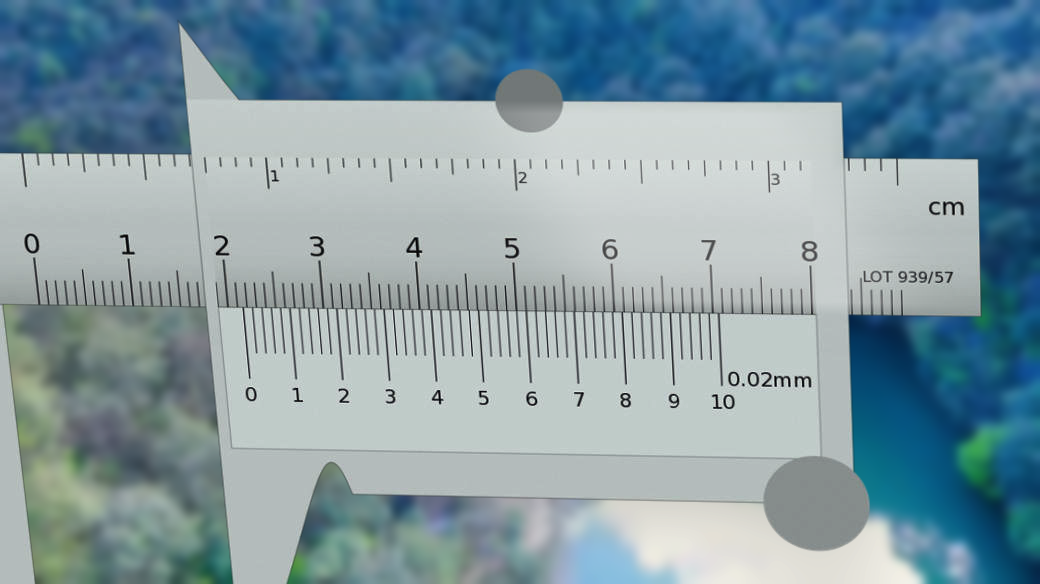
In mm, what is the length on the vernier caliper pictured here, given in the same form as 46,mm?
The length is 21.6,mm
